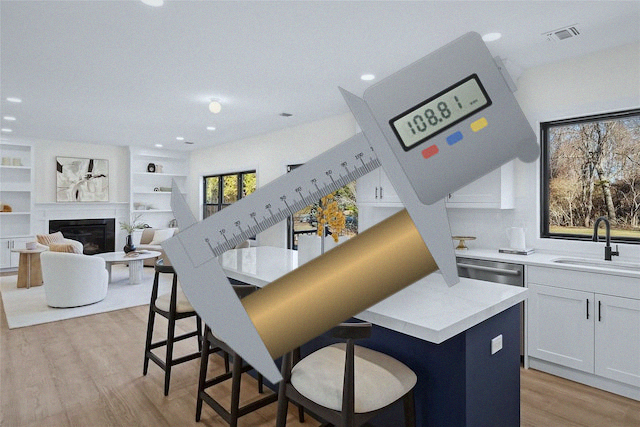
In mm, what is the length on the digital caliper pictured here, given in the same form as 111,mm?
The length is 108.81,mm
